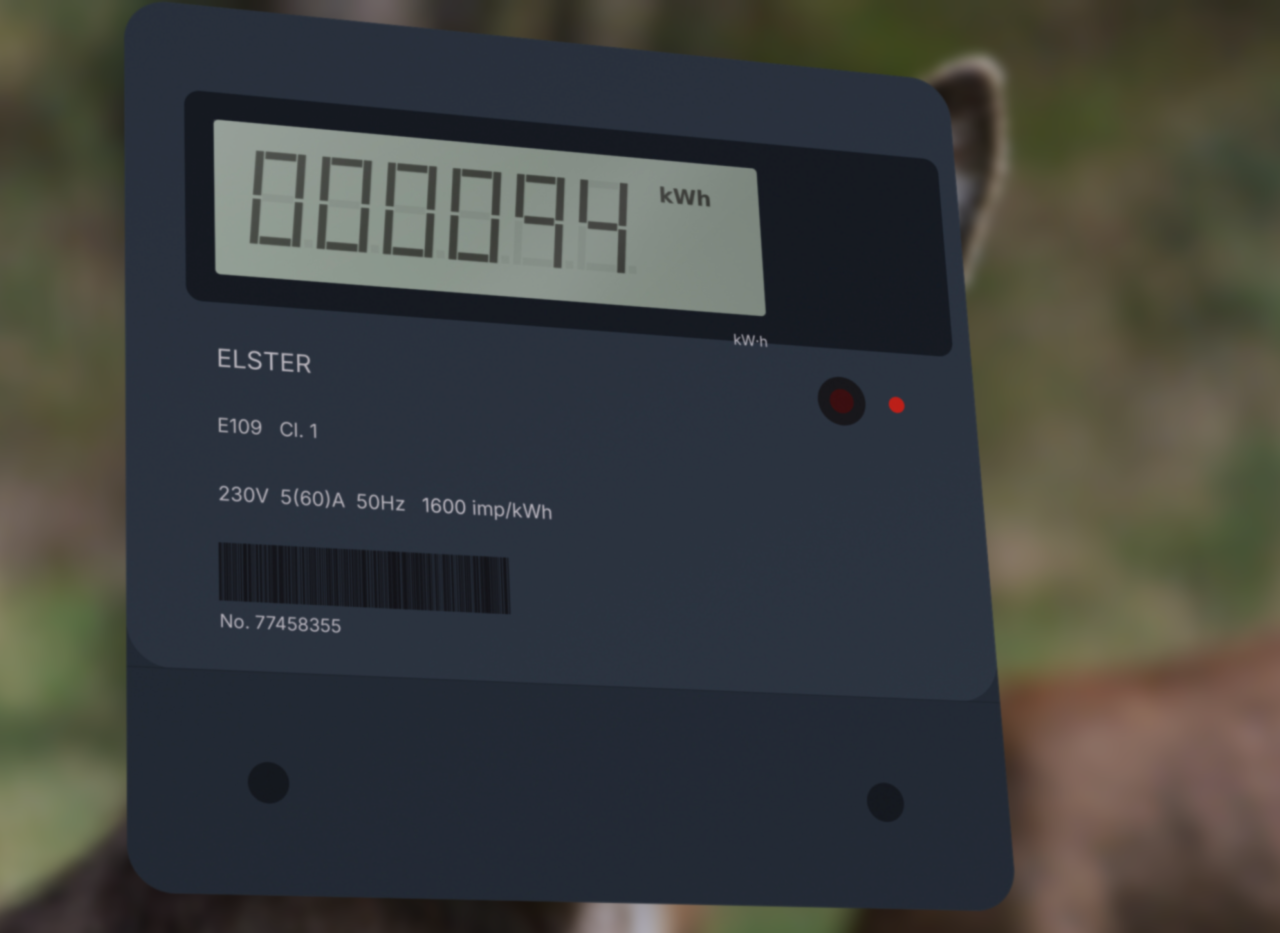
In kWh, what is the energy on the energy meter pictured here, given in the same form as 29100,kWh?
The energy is 94,kWh
